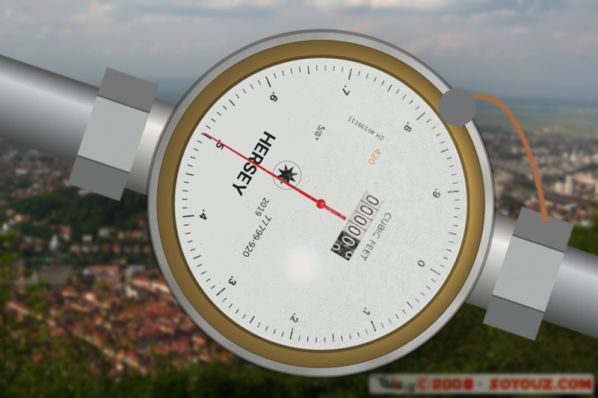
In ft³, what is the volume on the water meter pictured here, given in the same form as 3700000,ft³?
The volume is 8.50,ft³
